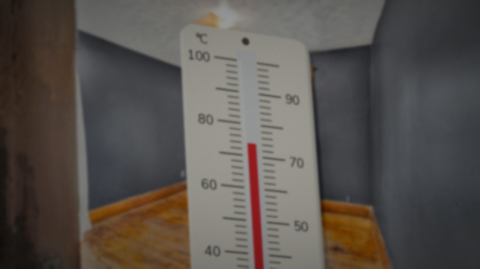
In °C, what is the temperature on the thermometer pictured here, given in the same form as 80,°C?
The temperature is 74,°C
